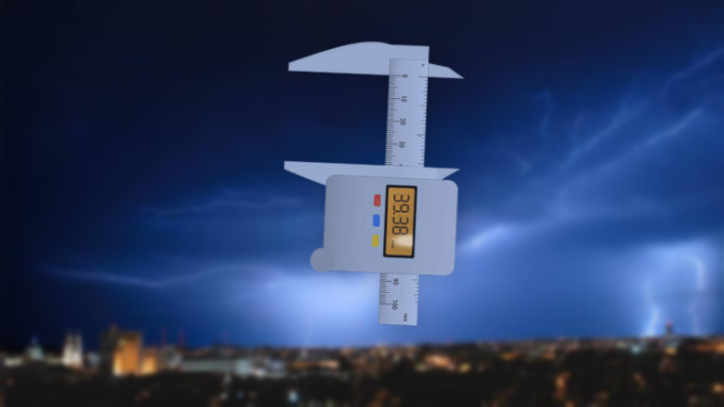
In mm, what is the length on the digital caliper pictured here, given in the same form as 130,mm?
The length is 39.38,mm
